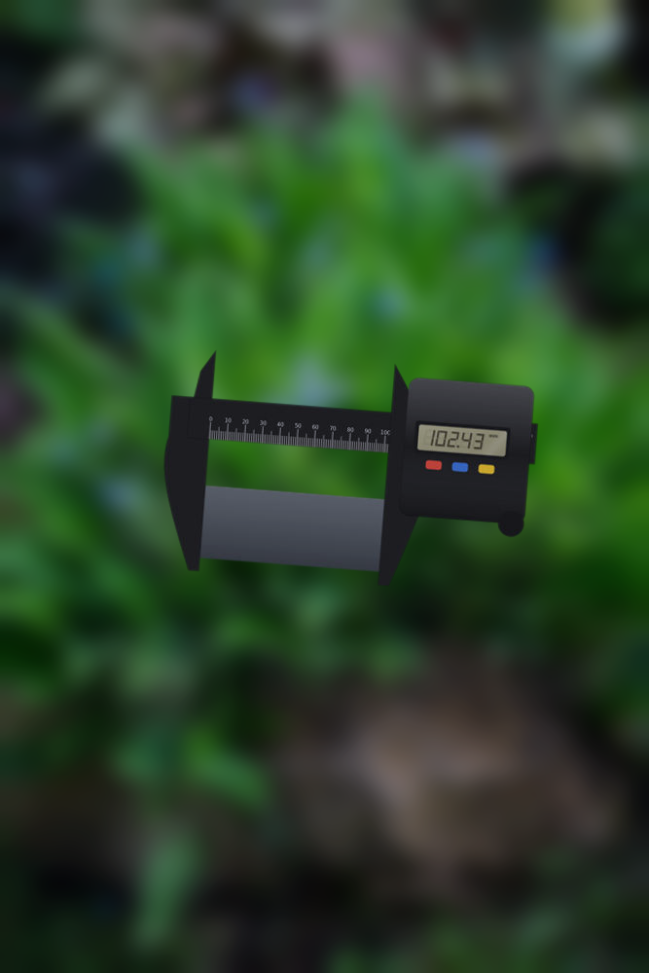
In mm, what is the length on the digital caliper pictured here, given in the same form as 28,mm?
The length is 102.43,mm
